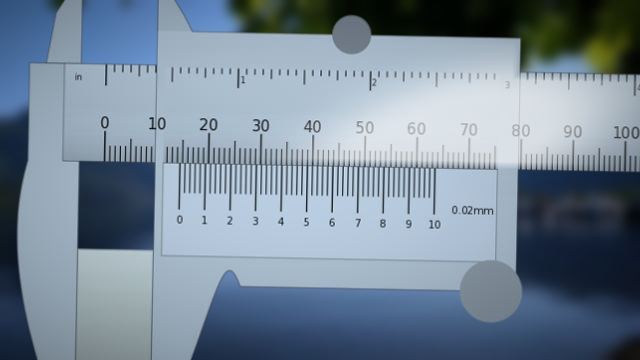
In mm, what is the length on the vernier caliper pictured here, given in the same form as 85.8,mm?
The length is 14.5,mm
